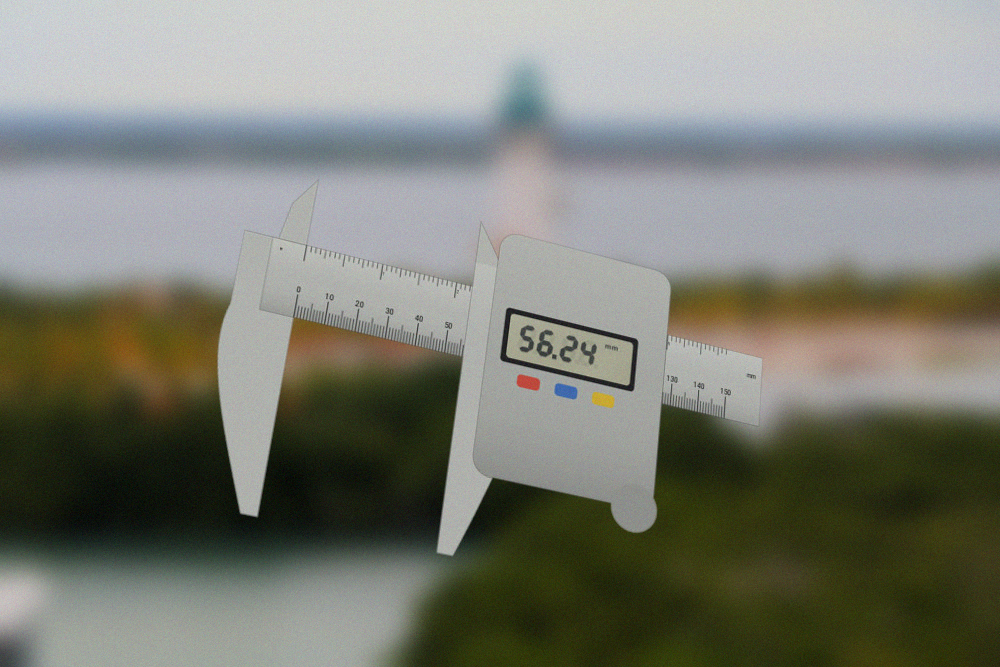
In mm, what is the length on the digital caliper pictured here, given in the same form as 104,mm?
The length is 56.24,mm
